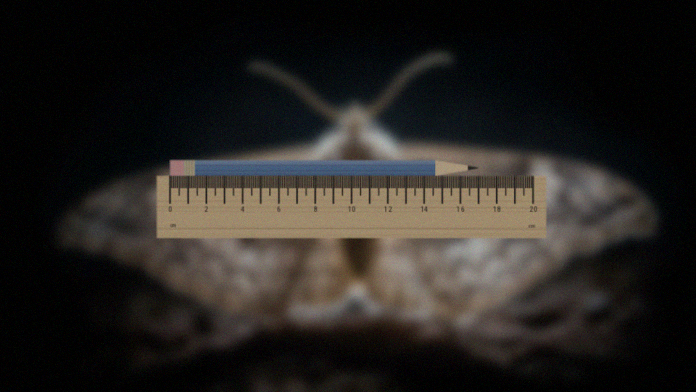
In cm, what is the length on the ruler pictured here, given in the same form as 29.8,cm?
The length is 17,cm
